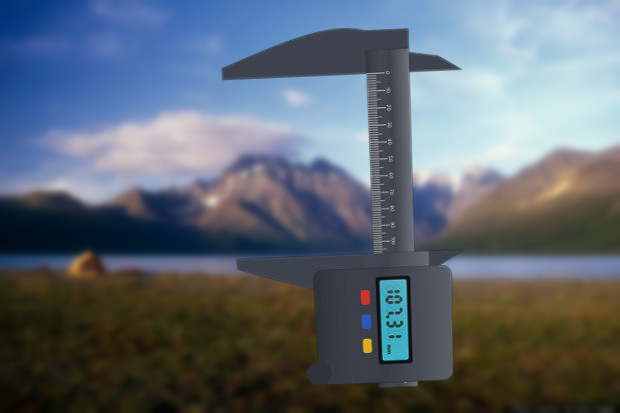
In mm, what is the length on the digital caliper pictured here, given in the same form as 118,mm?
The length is 107.31,mm
